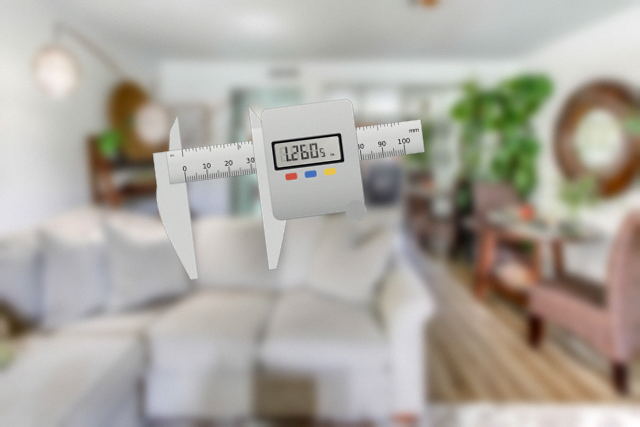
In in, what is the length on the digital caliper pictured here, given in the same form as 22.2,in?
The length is 1.2605,in
